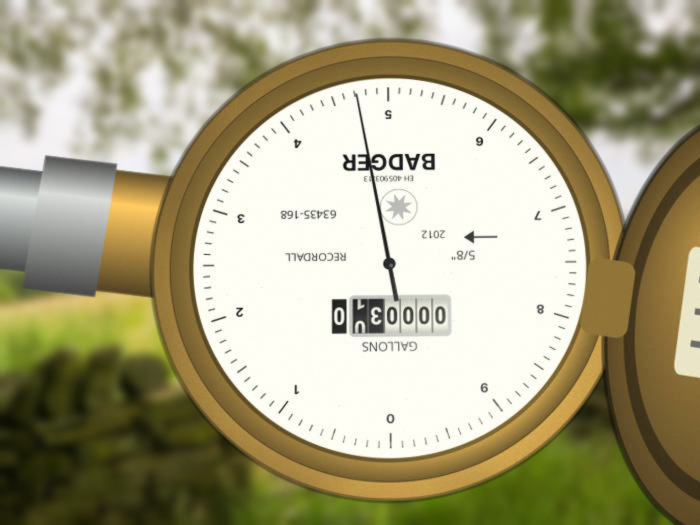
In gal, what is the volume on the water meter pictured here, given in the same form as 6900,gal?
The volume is 304.7,gal
